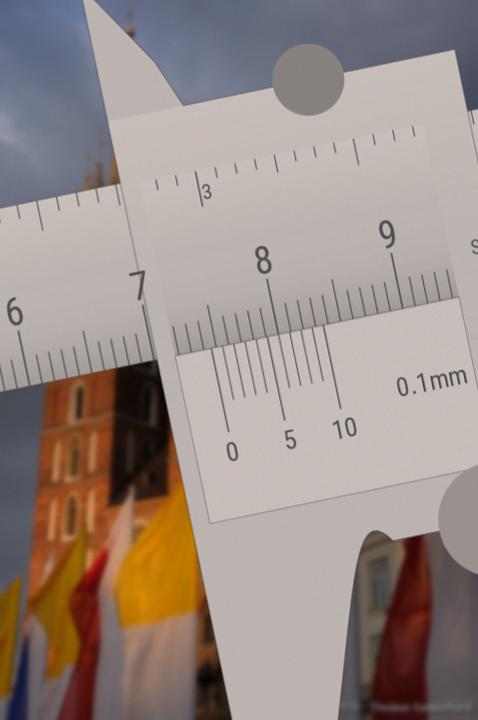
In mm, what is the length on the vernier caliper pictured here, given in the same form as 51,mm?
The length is 74.6,mm
